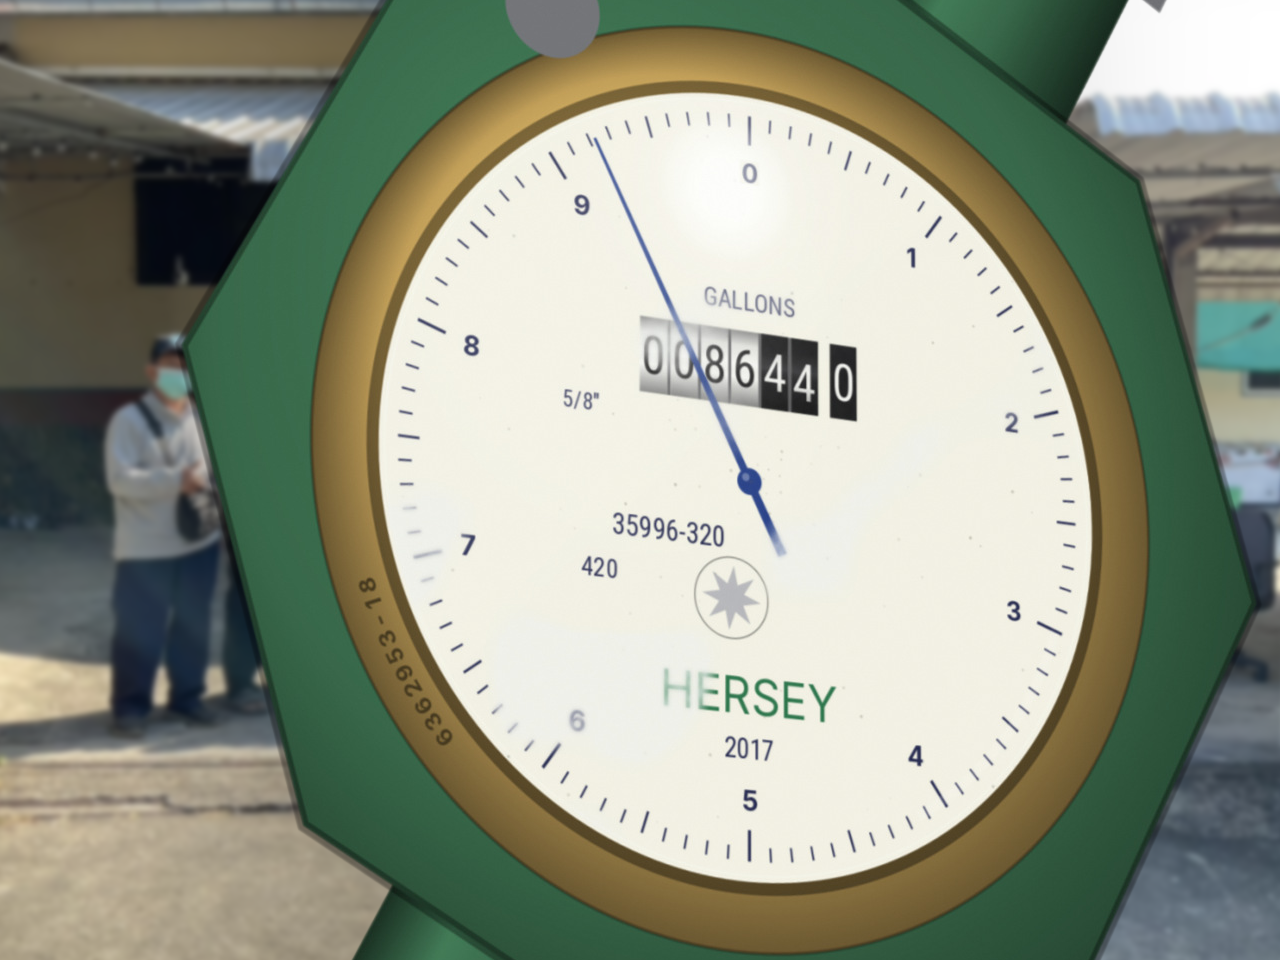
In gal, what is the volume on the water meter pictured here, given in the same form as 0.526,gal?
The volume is 86439.2,gal
